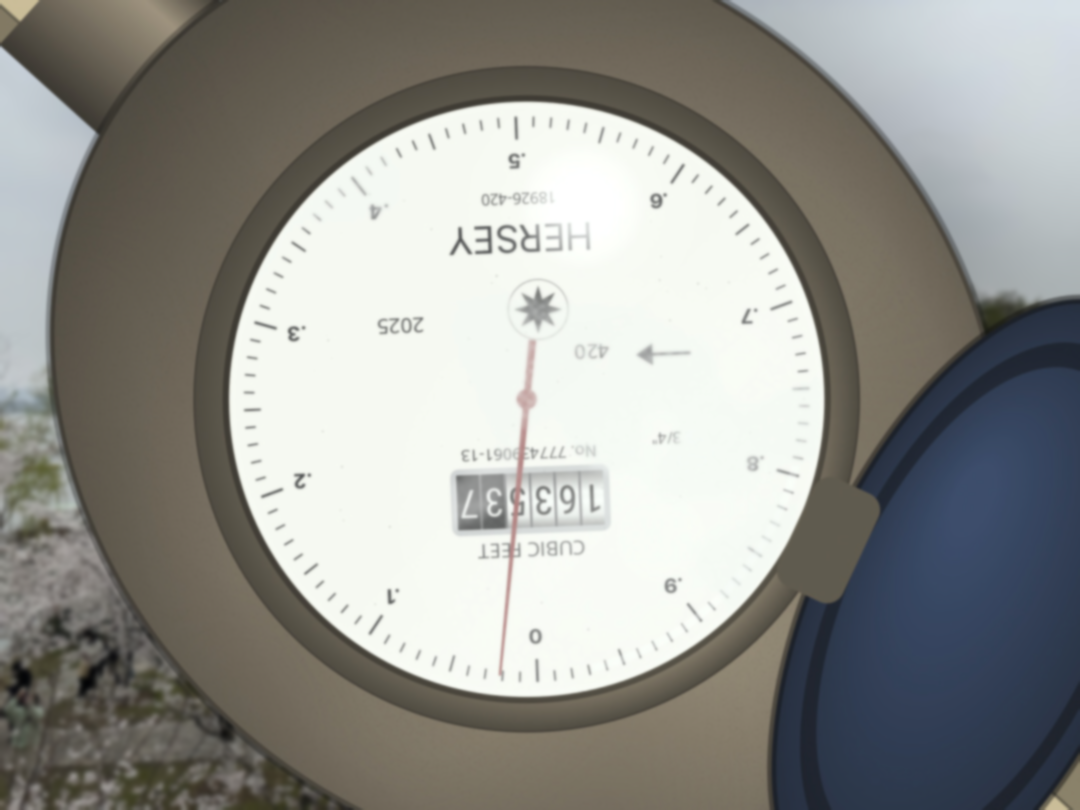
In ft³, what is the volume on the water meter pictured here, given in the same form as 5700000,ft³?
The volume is 163537.02,ft³
